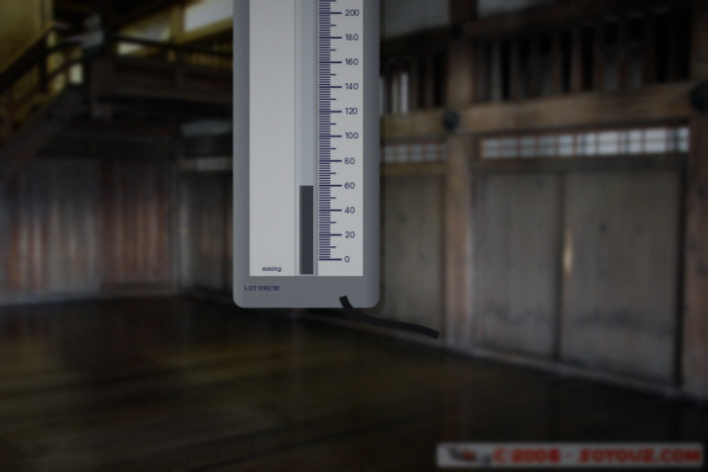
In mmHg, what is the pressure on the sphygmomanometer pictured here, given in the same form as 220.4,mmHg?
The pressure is 60,mmHg
